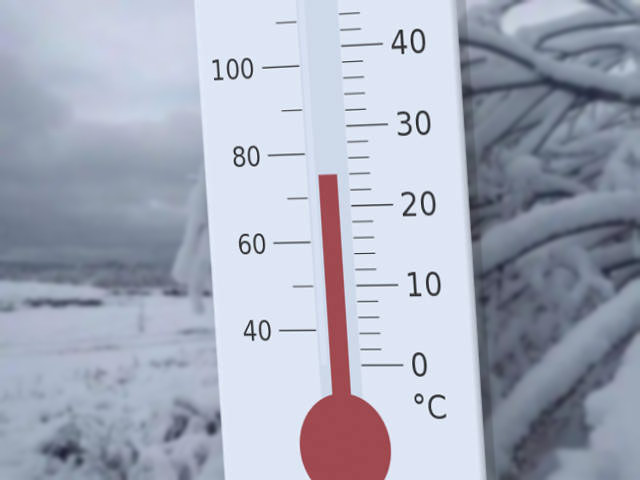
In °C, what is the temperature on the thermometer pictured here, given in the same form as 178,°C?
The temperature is 24,°C
